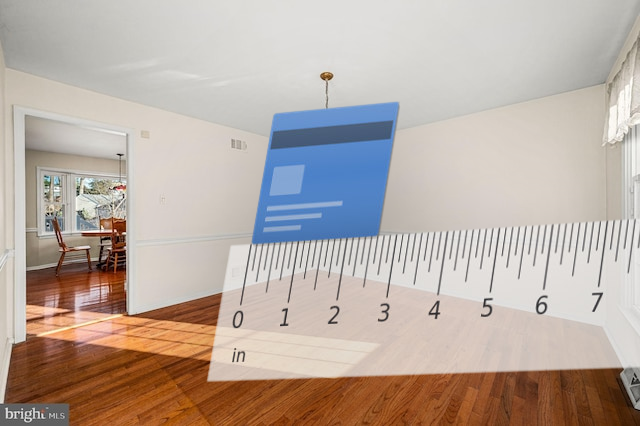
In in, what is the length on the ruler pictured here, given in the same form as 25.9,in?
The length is 2.625,in
